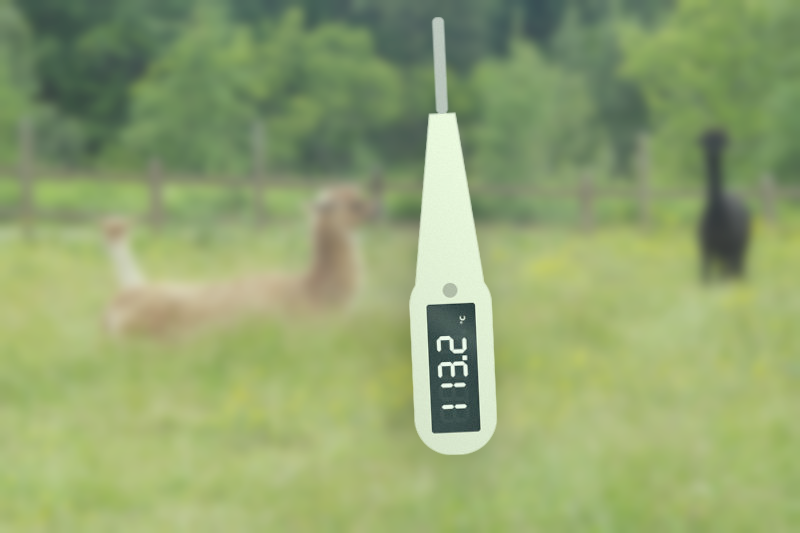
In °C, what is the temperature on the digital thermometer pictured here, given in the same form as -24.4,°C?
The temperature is 113.2,°C
